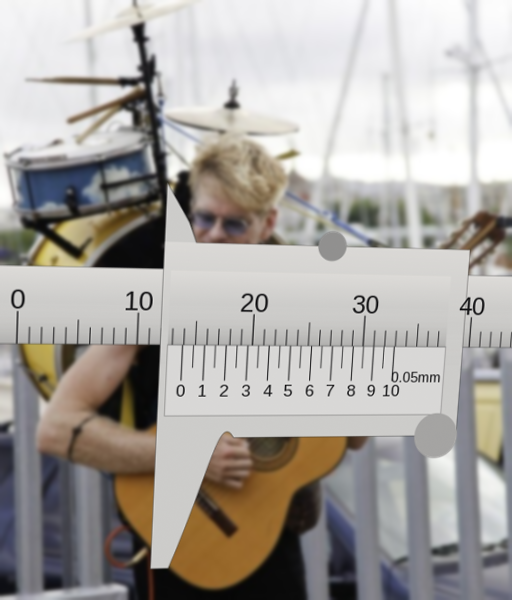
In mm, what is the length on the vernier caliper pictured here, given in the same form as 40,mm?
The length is 13.9,mm
